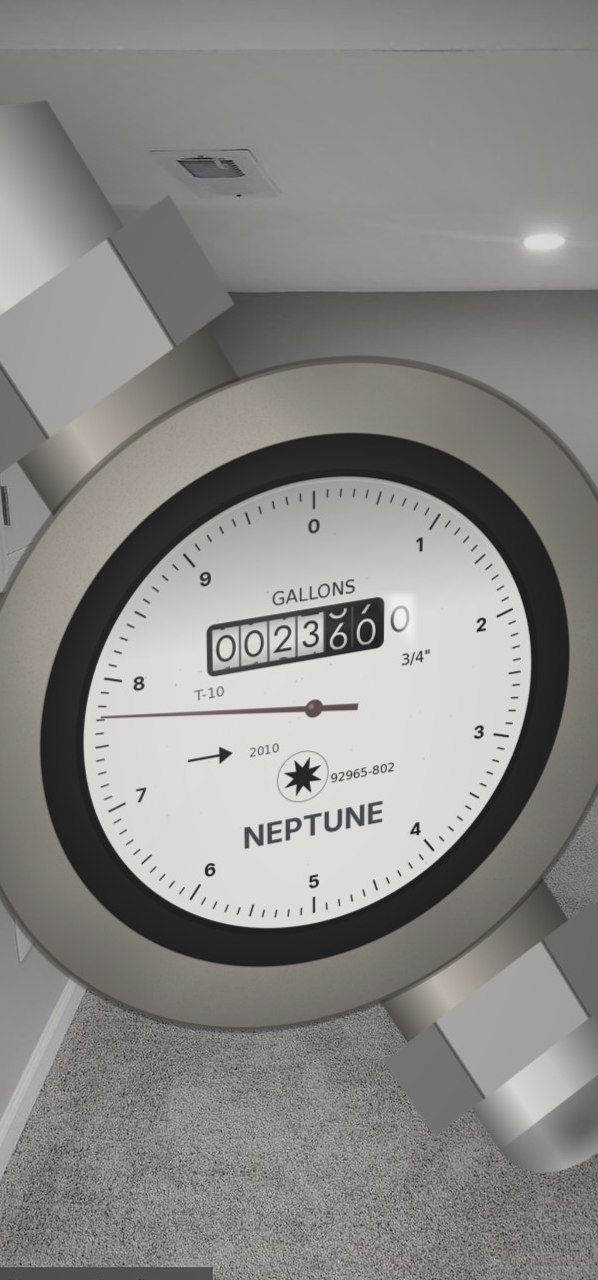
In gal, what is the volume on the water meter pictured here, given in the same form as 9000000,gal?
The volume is 23597.7,gal
